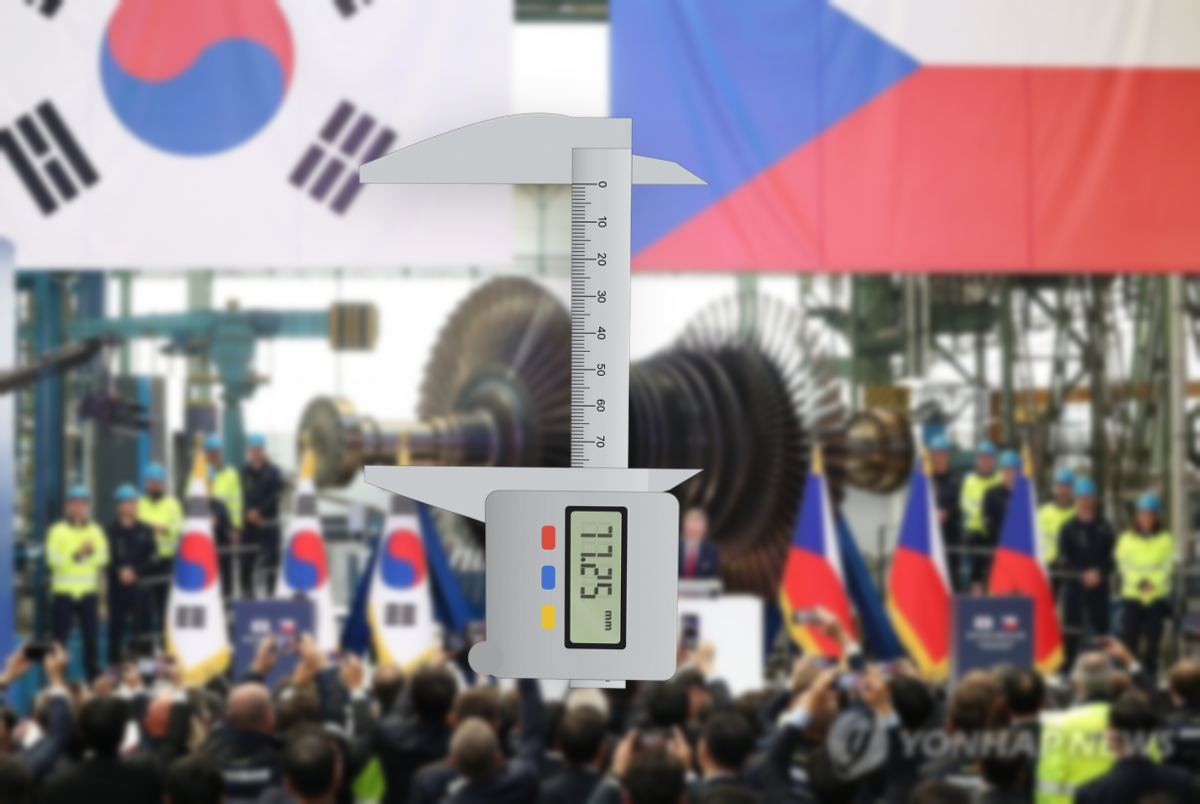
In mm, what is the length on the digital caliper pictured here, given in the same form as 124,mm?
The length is 77.25,mm
